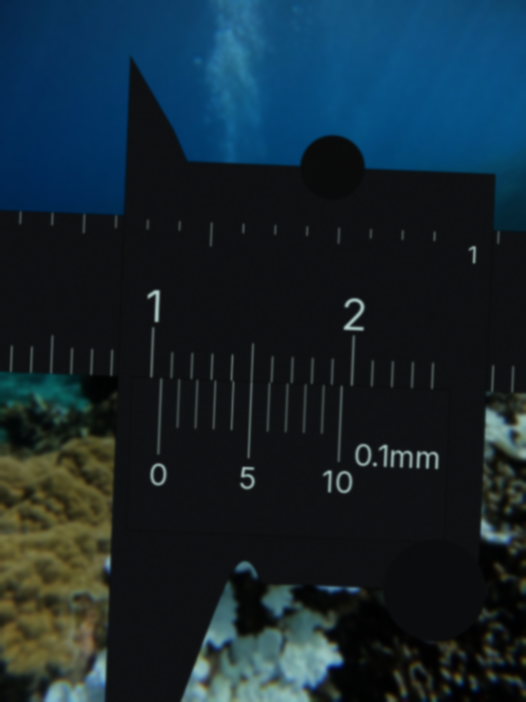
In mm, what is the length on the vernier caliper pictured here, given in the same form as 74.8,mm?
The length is 10.5,mm
